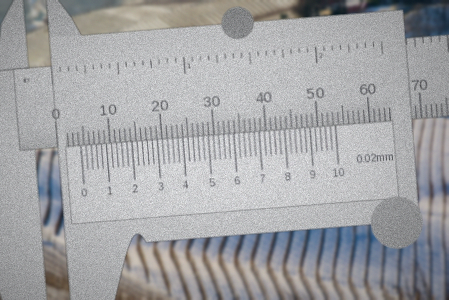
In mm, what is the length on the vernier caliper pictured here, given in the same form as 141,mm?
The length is 4.4,mm
